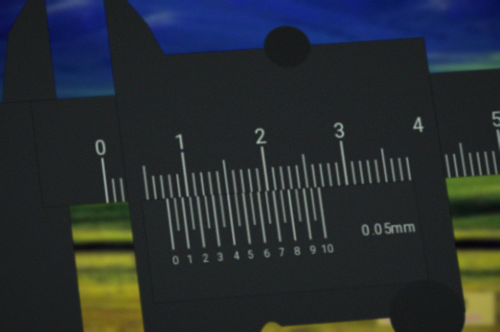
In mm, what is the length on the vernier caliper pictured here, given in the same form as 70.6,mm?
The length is 7.4,mm
